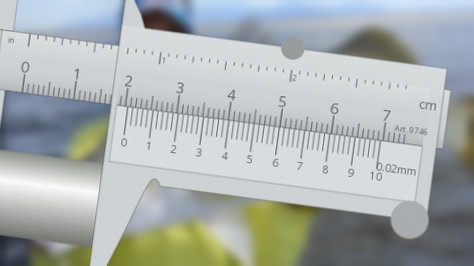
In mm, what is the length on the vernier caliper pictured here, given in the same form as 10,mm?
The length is 20.5,mm
